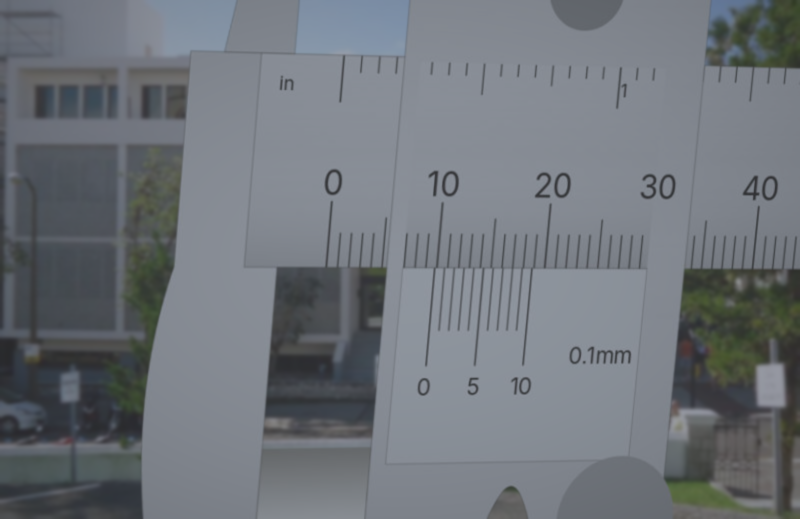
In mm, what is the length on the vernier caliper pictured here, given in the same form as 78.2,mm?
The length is 9.8,mm
